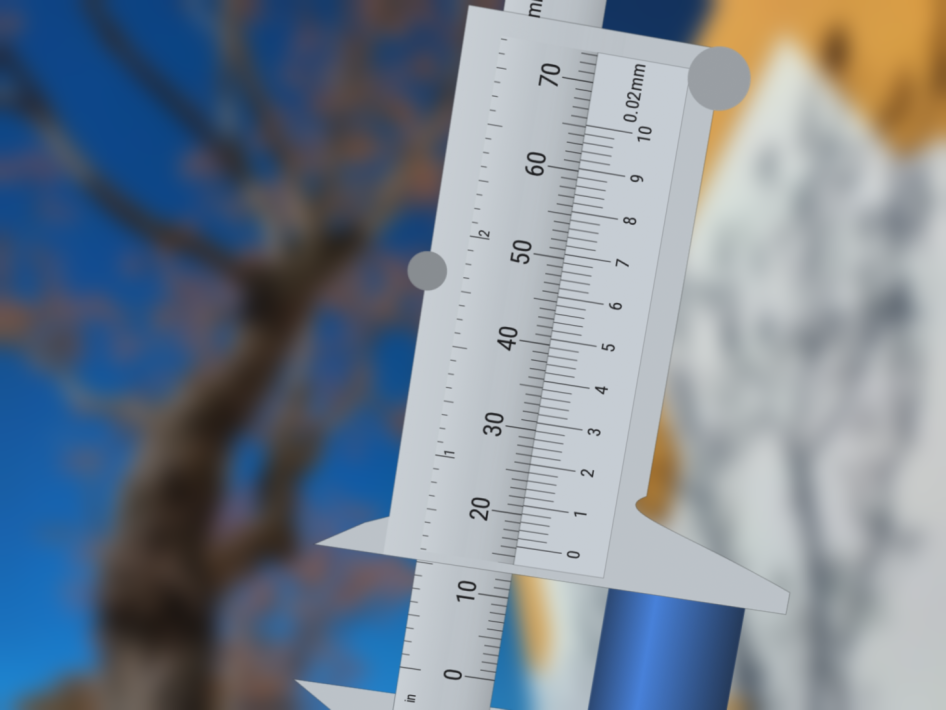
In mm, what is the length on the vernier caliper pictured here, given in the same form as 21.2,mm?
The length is 16.2,mm
